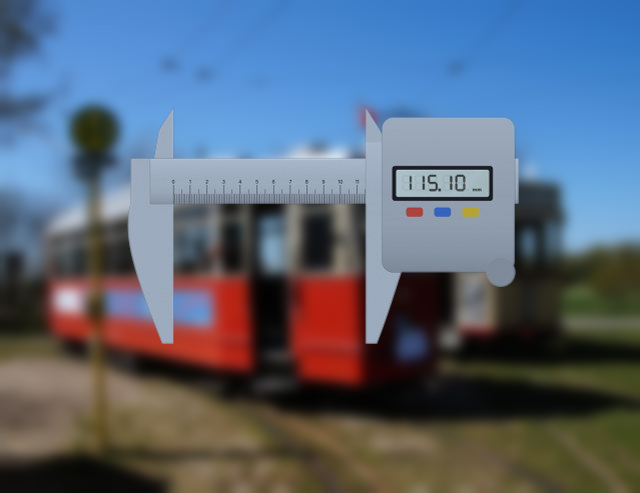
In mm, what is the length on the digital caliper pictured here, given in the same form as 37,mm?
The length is 115.10,mm
